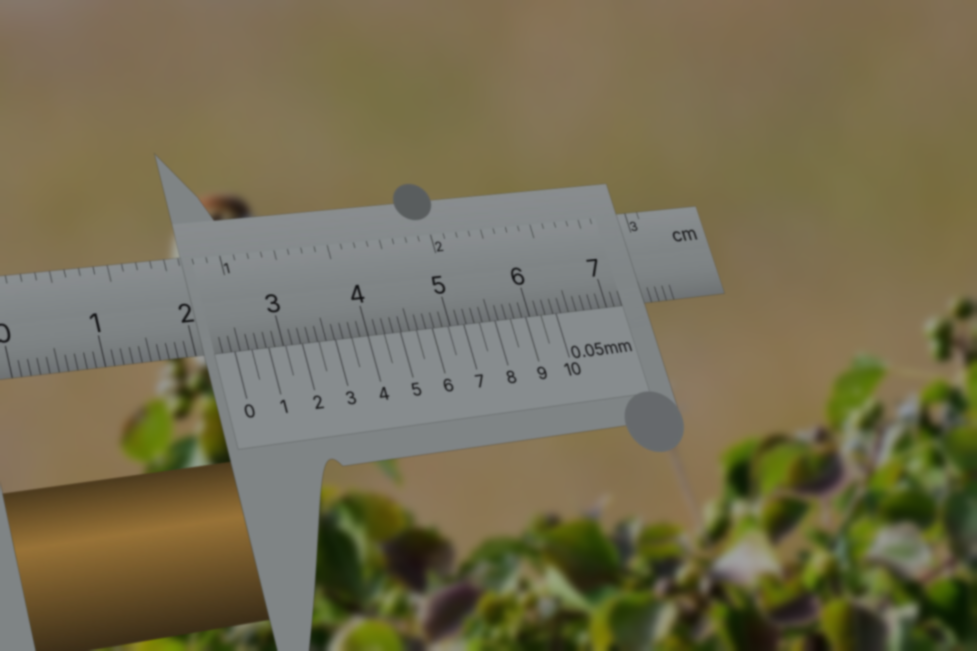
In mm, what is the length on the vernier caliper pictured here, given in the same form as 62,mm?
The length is 24.4,mm
